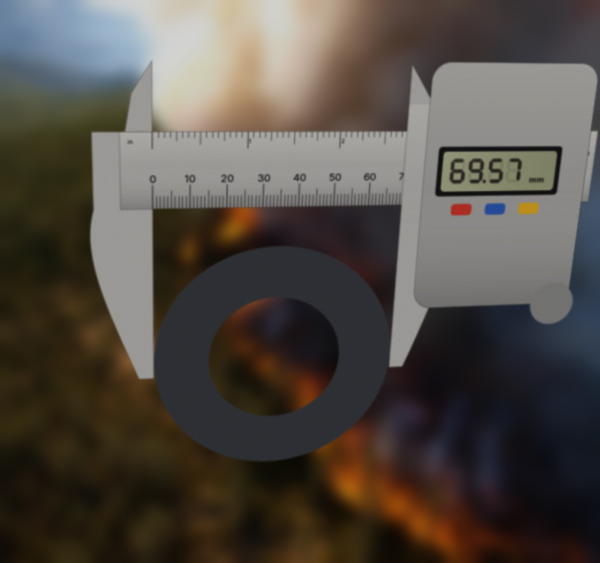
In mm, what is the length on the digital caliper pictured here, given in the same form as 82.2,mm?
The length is 69.57,mm
